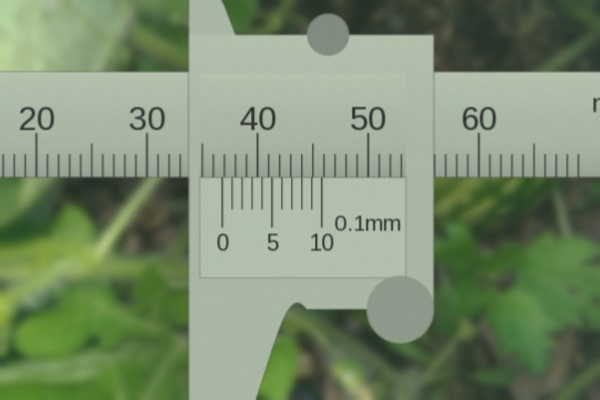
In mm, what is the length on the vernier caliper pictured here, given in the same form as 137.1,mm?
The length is 36.8,mm
